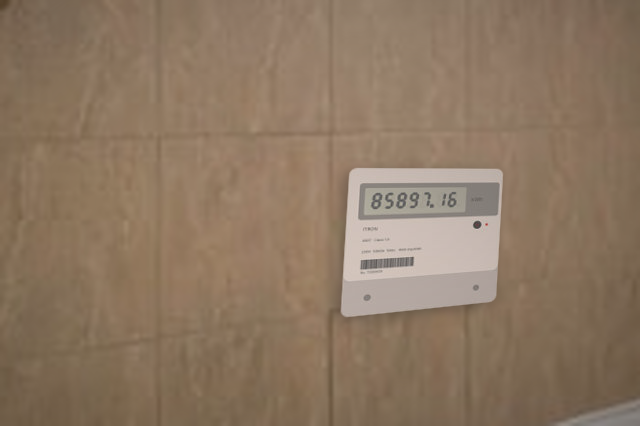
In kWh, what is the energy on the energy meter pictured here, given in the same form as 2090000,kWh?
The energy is 85897.16,kWh
